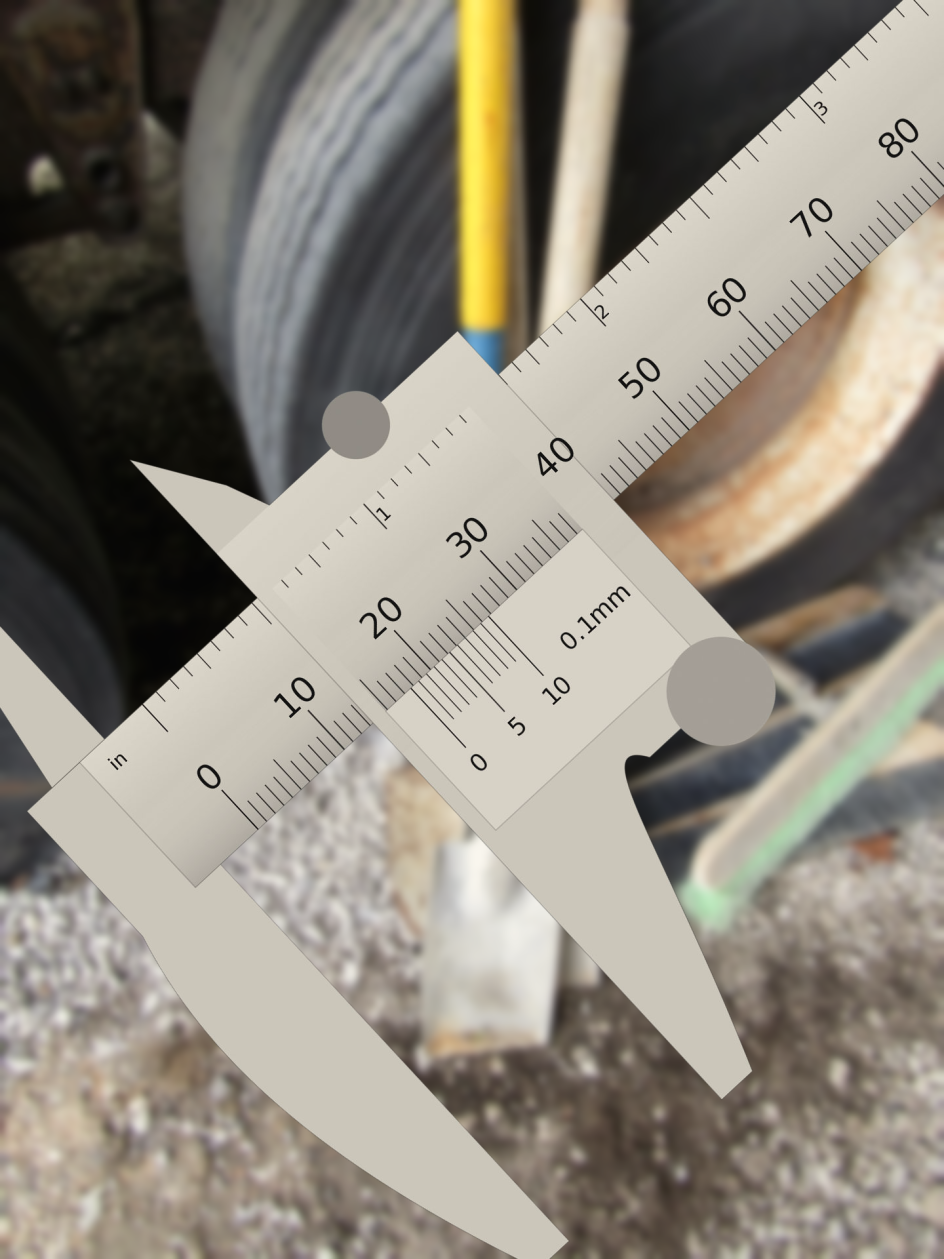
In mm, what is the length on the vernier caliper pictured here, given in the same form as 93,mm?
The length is 17.7,mm
